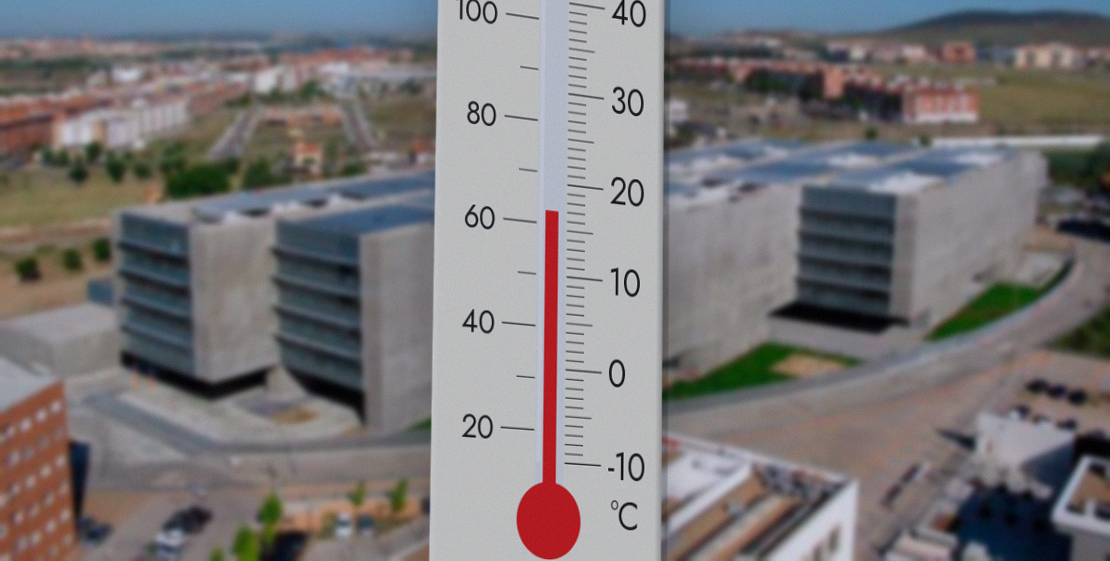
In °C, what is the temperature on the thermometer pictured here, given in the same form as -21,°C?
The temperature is 17,°C
